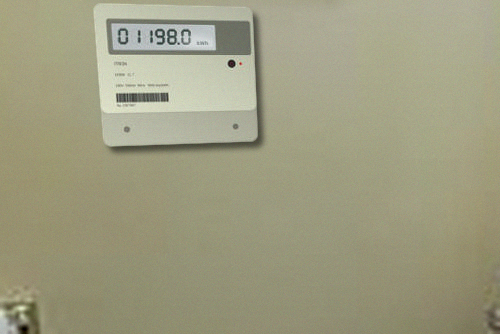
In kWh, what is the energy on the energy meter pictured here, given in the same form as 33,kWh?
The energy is 1198.0,kWh
